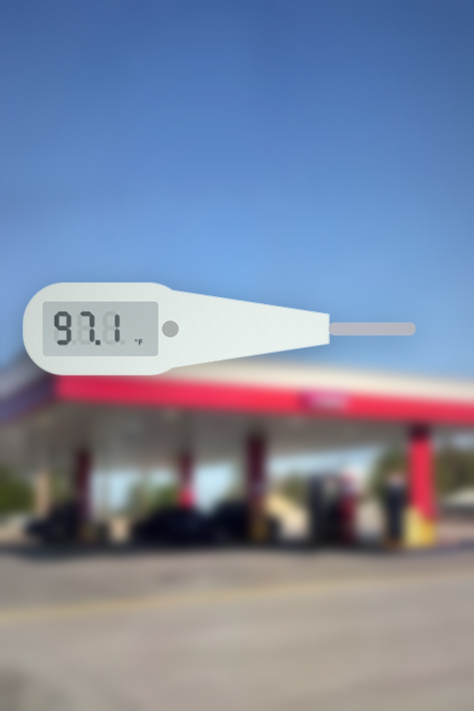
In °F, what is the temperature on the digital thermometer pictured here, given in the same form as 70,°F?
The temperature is 97.1,°F
